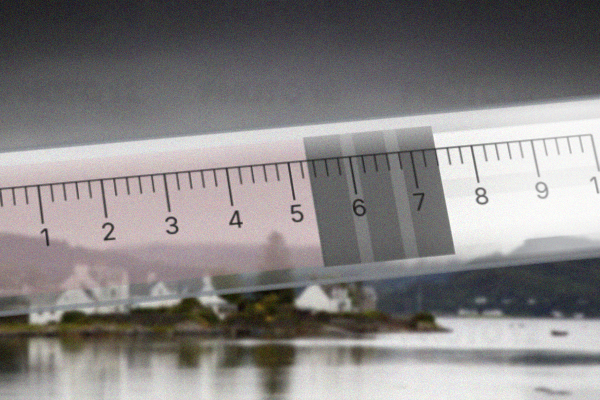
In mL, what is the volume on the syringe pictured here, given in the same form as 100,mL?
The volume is 5.3,mL
